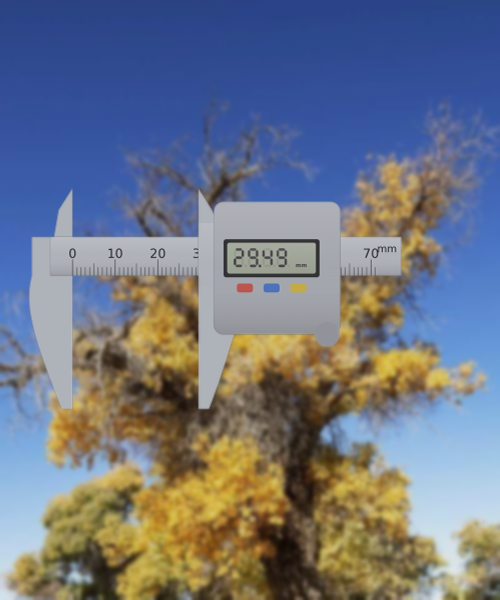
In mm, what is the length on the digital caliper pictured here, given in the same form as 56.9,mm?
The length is 29.49,mm
